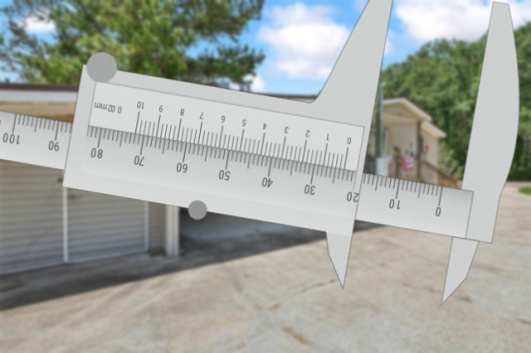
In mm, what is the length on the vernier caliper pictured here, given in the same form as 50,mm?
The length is 23.0,mm
